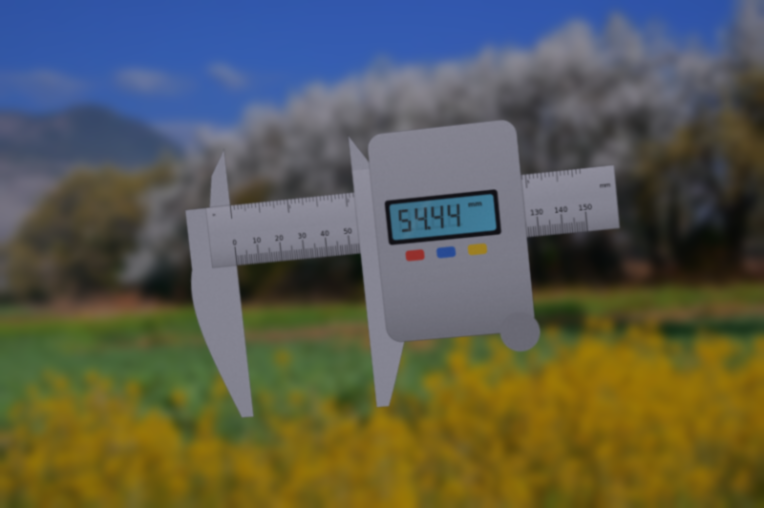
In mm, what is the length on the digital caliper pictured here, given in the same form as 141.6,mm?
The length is 54.44,mm
